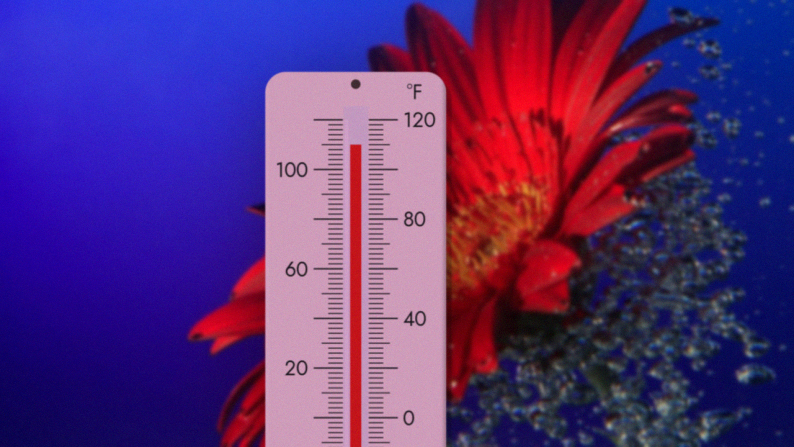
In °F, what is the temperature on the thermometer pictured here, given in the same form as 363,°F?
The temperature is 110,°F
